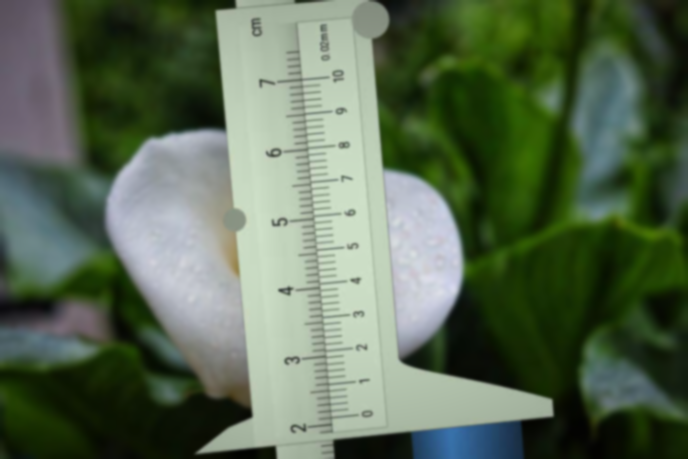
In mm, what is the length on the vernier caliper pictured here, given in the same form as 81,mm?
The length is 21.0,mm
